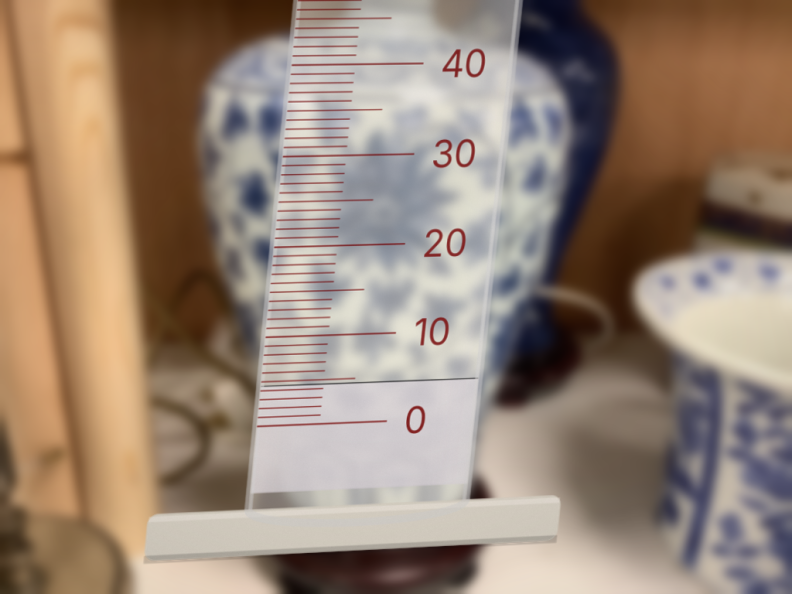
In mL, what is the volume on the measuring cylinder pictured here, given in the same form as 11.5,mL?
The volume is 4.5,mL
